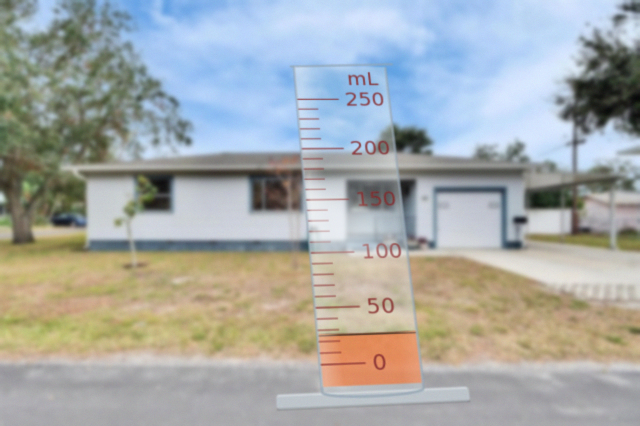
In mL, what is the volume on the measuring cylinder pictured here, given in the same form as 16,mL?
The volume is 25,mL
